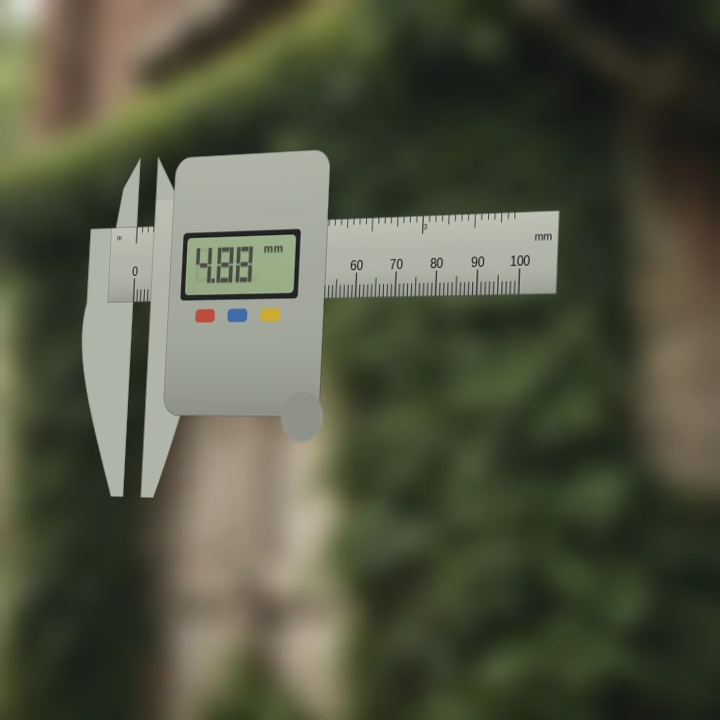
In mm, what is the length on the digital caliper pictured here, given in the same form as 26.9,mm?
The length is 4.88,mm
